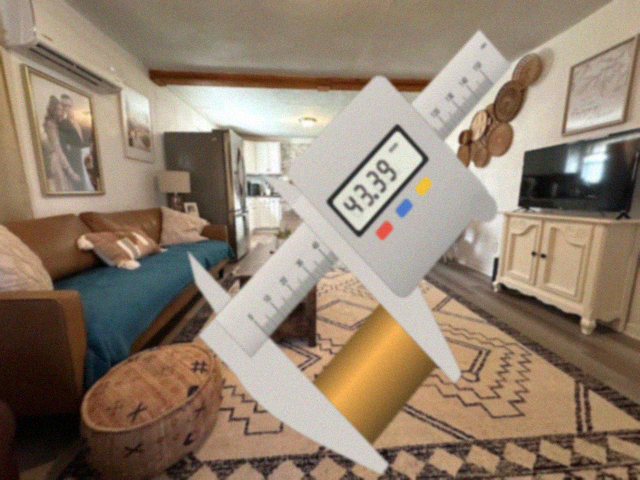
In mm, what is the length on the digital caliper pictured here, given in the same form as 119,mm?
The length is 43.39,mm
